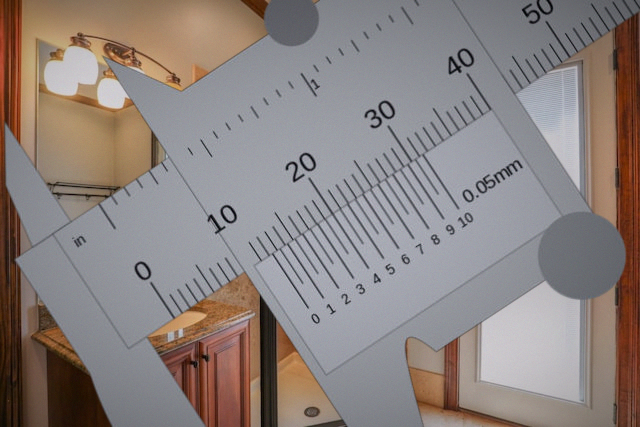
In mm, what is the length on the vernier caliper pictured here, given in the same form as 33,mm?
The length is 12.4,mm
